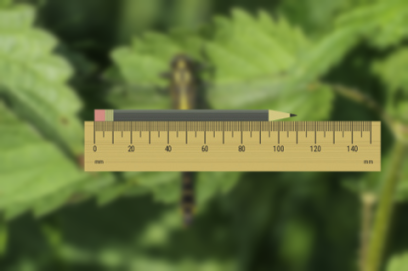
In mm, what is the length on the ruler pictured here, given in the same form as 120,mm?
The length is 110,mm
